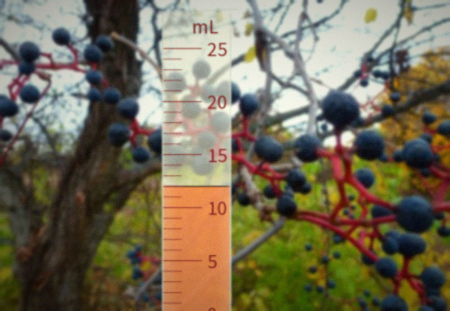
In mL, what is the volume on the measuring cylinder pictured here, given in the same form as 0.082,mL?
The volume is 12,mL
